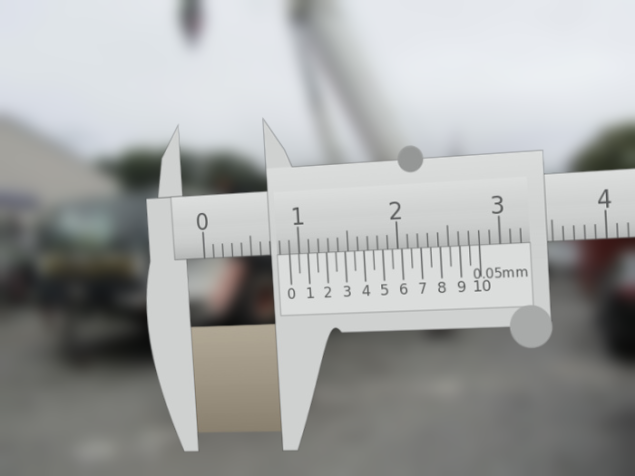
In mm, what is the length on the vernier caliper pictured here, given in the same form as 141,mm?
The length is 9.0,mm
